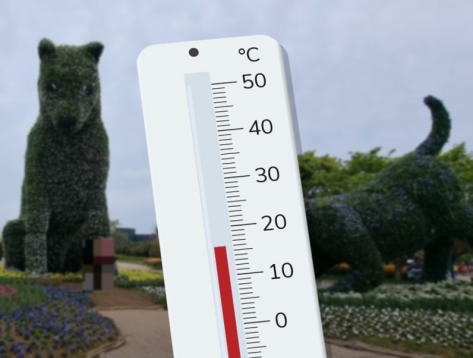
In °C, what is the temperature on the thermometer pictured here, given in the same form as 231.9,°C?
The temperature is 16,°C
